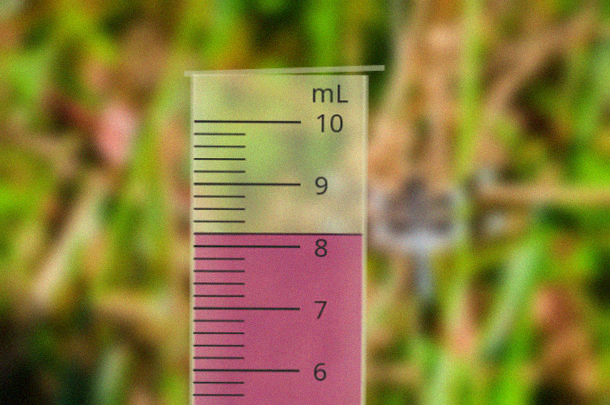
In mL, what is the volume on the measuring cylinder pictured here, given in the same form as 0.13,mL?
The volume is 8.2,mL
